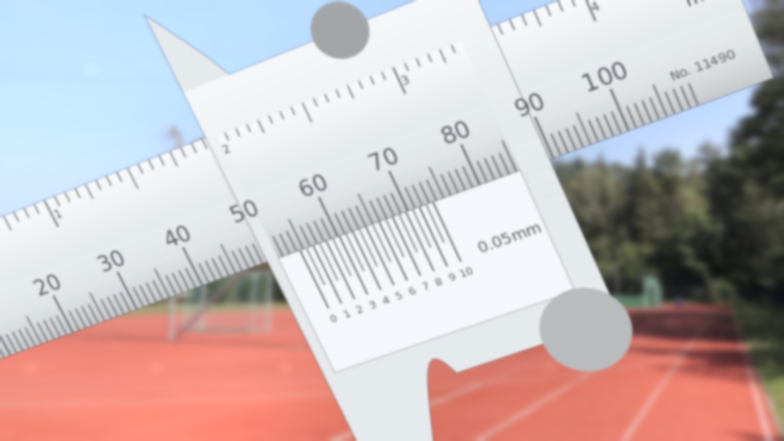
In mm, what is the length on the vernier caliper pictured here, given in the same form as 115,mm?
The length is 54.5,mm
